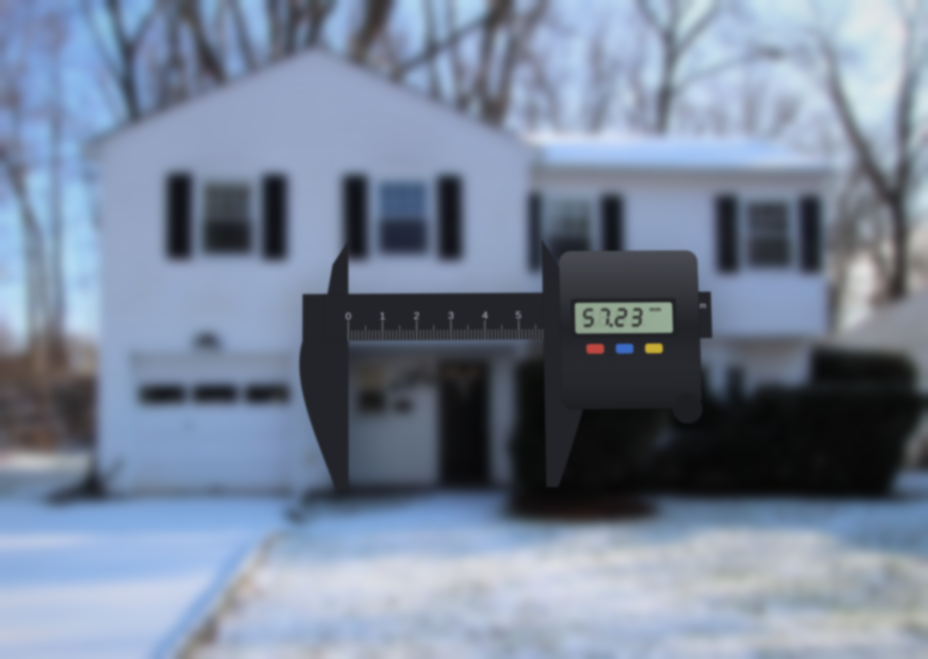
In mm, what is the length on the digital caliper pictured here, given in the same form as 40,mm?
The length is 57.23,mm
